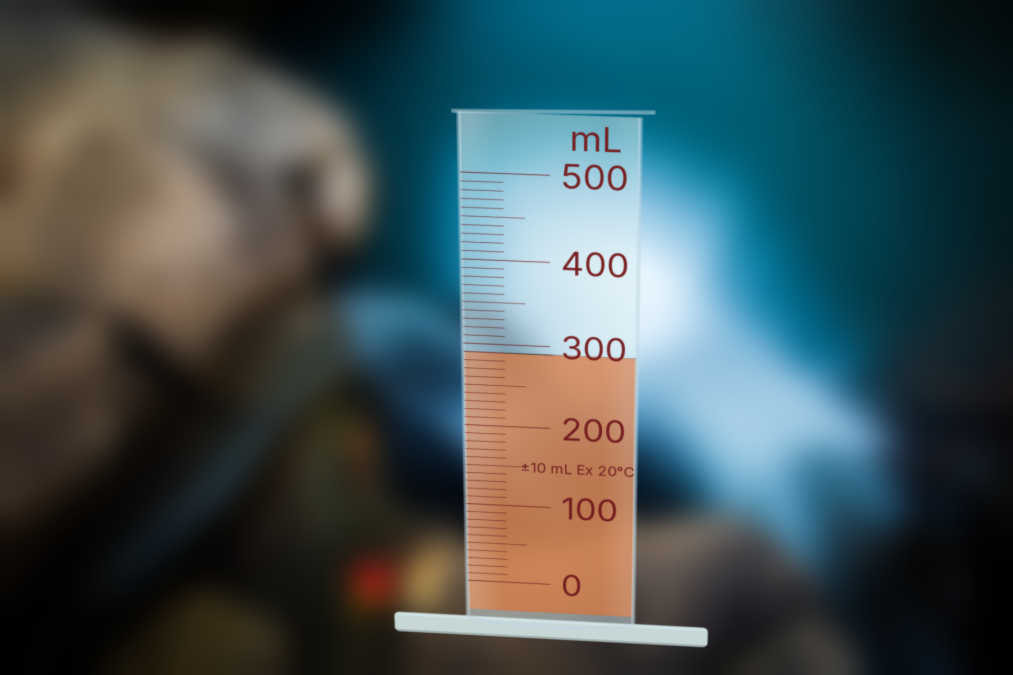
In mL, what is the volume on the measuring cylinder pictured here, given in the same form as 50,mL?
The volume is 290,mL
